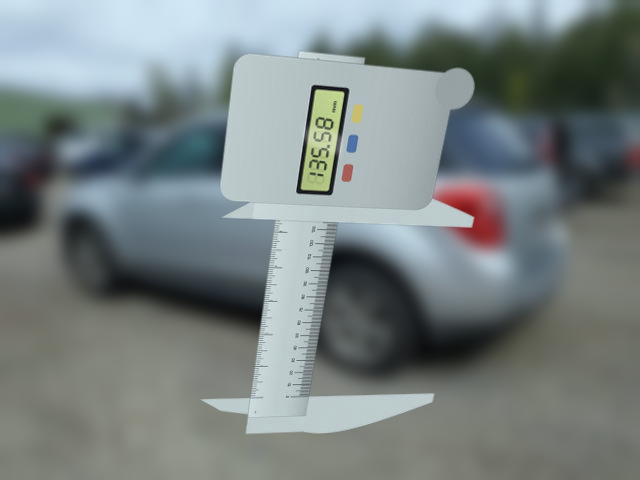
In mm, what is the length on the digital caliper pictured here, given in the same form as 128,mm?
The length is 135.58,mm
